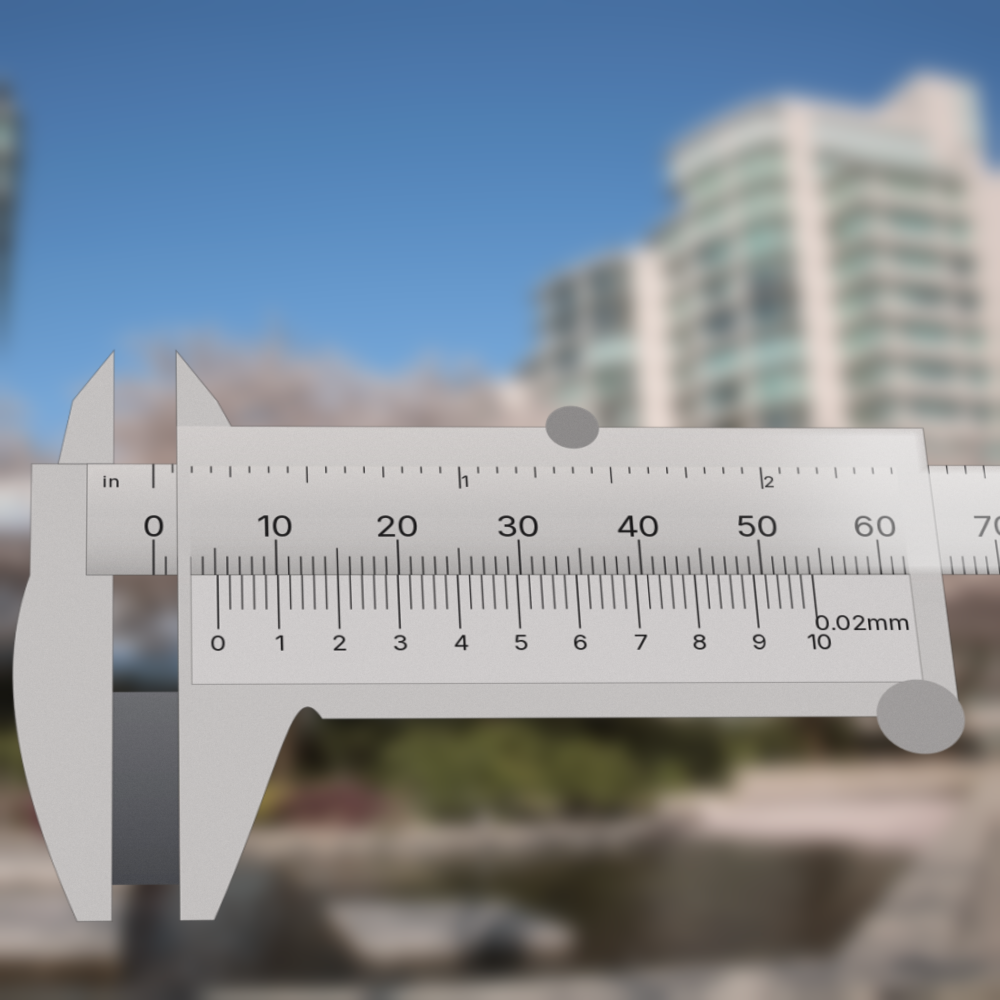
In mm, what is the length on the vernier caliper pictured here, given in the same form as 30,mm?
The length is 5.2,mm
